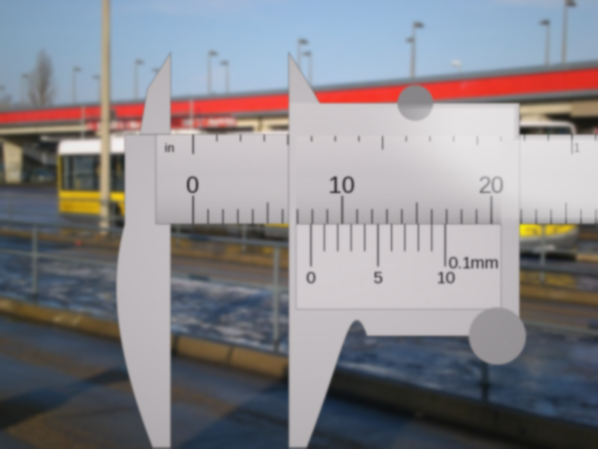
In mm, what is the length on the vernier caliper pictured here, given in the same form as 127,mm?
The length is 7.9,mm
